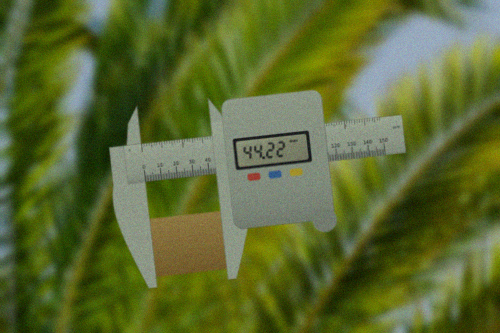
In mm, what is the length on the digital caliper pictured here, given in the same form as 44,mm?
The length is 44.22,mm
